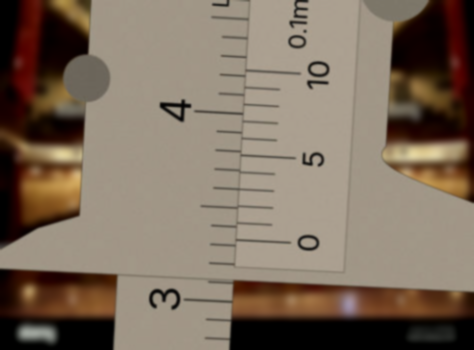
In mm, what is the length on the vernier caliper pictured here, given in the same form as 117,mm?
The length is 33.3,mm
